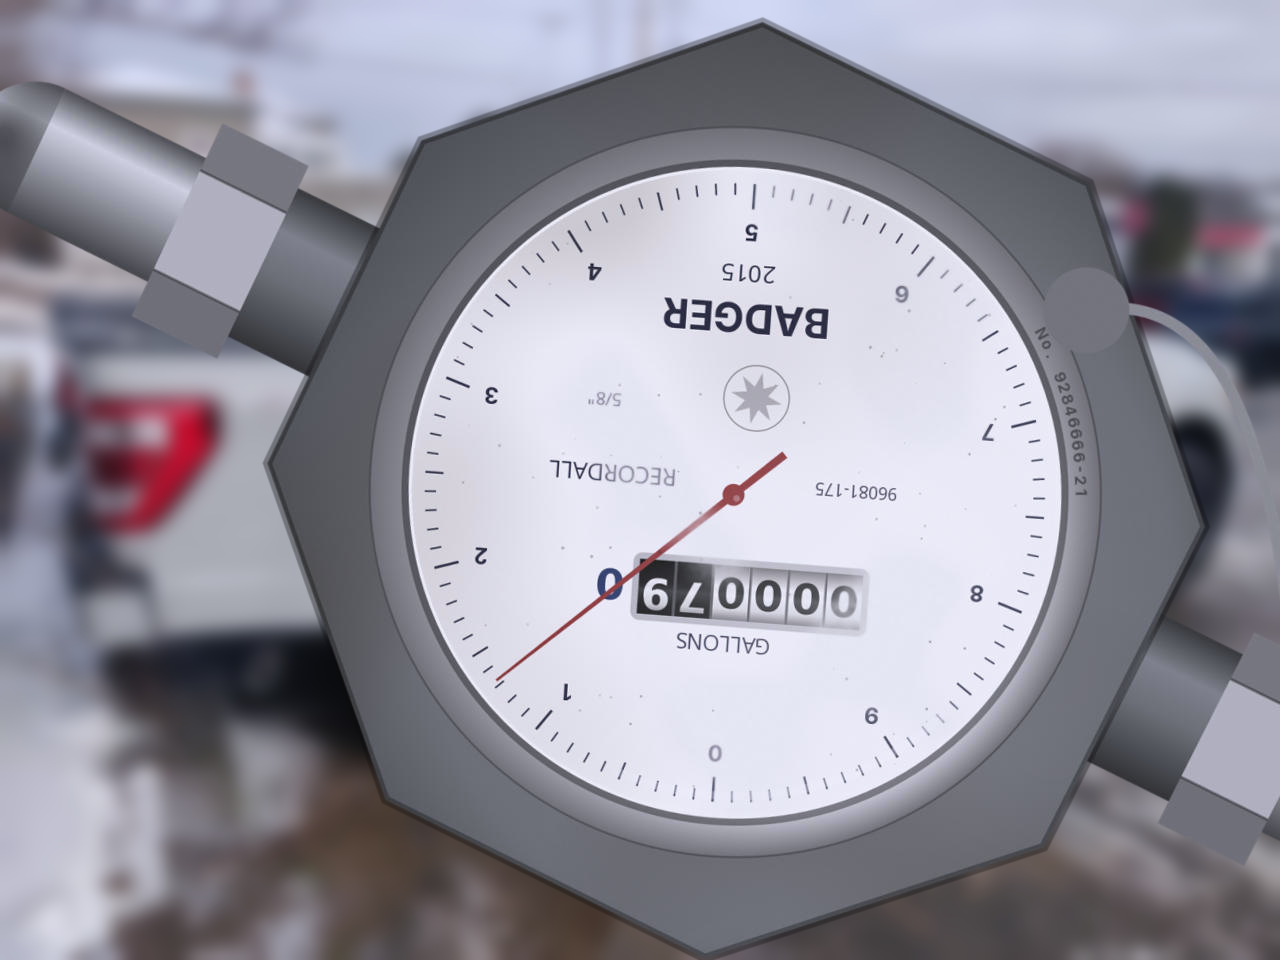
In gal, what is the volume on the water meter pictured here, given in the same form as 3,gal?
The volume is 791.3,gal
